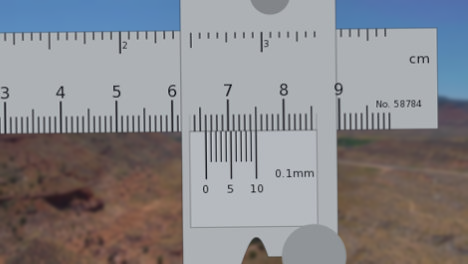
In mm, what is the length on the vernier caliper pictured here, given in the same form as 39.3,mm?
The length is 66.0,mm
